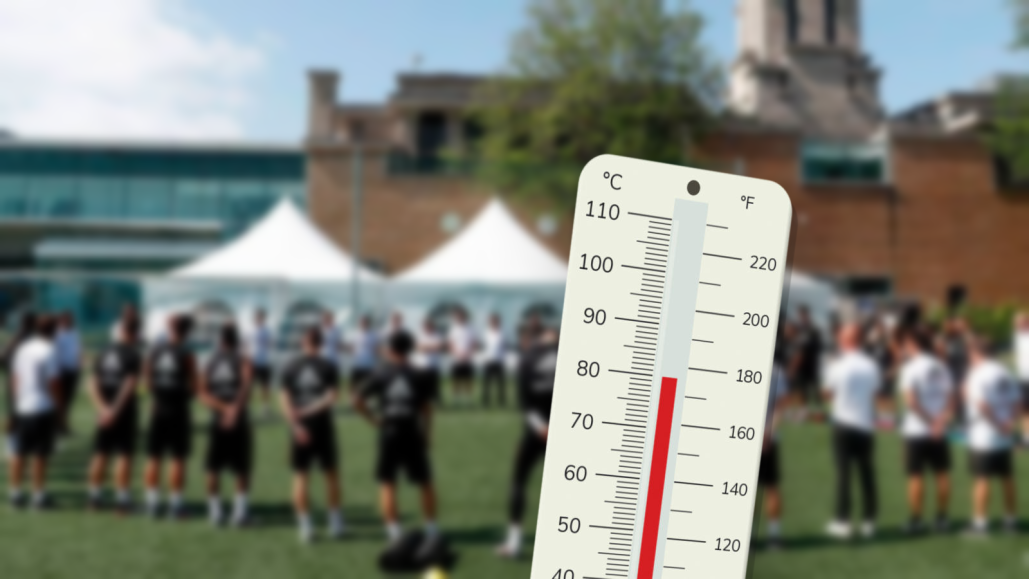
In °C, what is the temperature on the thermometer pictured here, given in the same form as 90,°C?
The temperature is 80,°C
